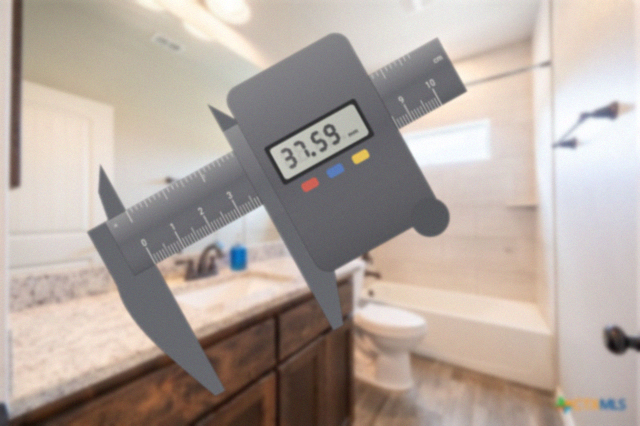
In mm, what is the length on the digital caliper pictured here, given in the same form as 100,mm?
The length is 37.59,mm
